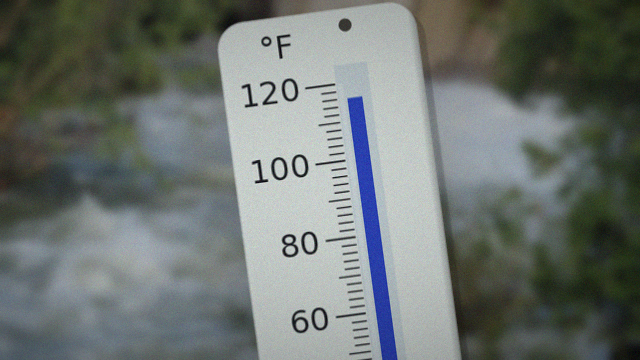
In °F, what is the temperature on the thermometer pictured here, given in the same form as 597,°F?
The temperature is 116,°F
